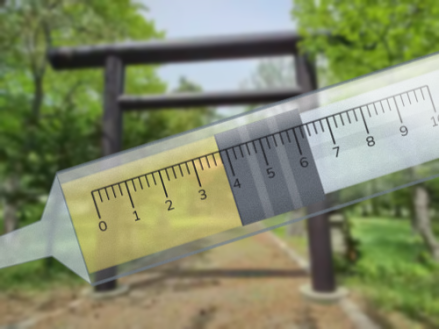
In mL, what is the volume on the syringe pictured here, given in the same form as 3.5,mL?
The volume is 3.8,mL
